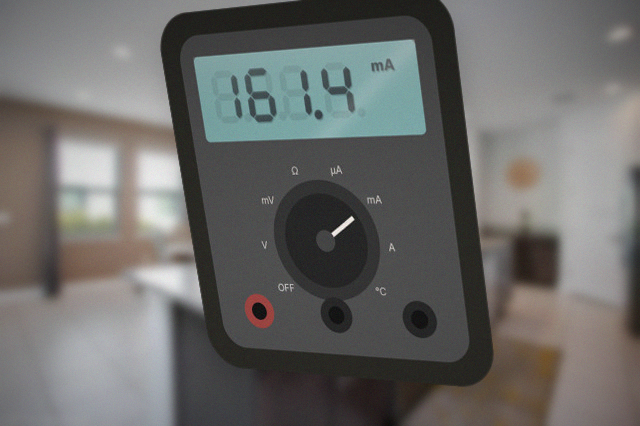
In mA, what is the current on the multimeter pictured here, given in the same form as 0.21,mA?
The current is 161.4,mA
